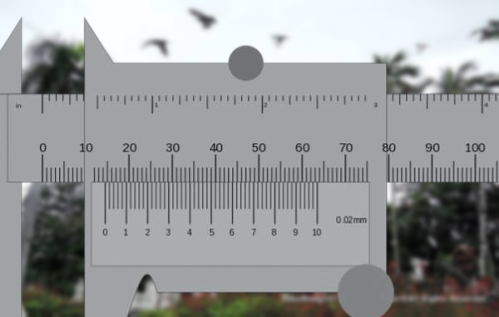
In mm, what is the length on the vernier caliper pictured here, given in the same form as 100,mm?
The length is 14.5,mm
